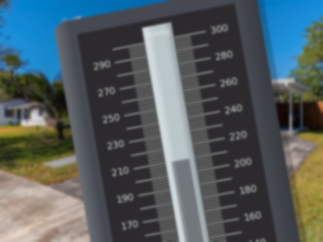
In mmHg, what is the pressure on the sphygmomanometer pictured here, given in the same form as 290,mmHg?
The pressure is 210,mmHg
